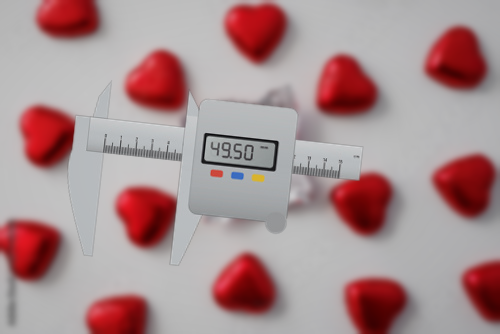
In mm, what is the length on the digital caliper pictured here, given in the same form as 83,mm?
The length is 49.50,mm
